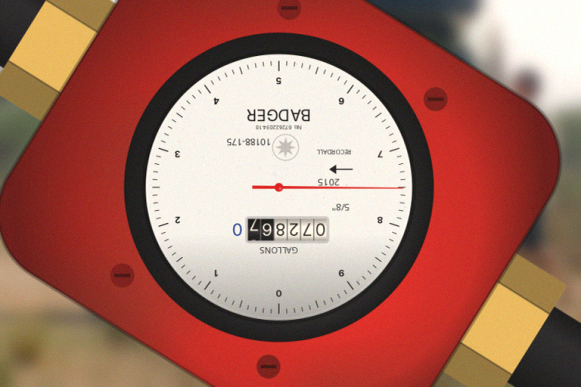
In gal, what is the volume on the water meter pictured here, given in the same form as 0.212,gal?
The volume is 728667.5,gal
